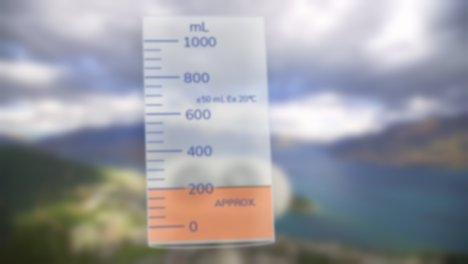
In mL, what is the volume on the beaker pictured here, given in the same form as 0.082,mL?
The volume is 200,mL
